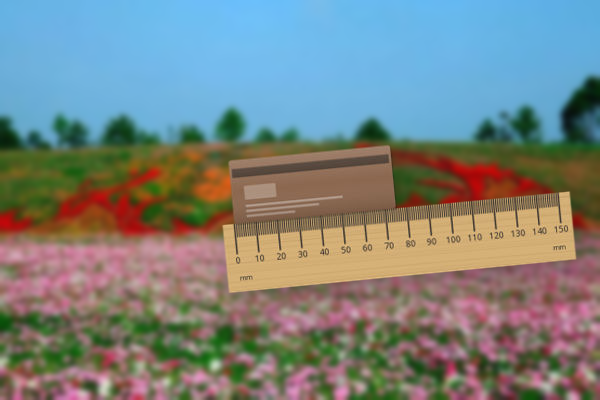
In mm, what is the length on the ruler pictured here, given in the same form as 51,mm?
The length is 75,mm
